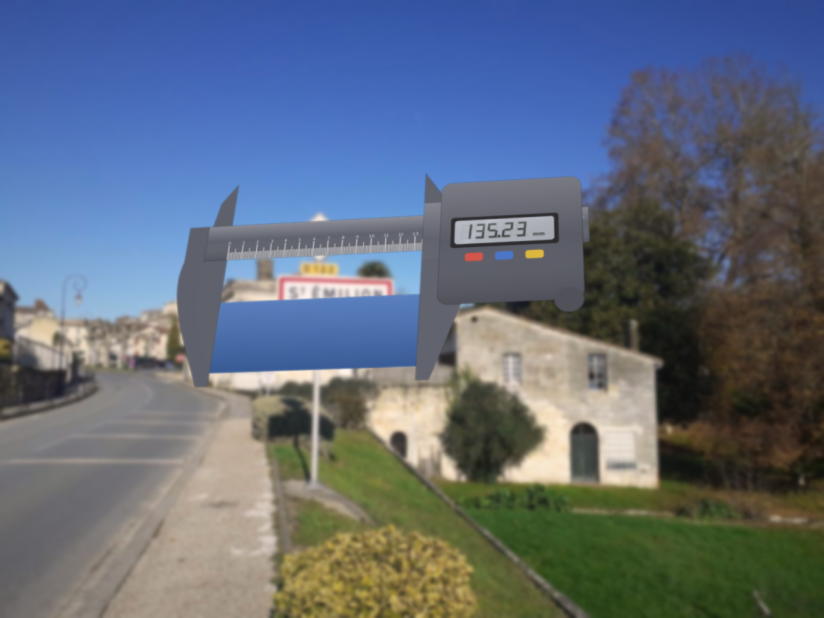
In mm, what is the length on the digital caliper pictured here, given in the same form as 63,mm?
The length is 135.23,mm
